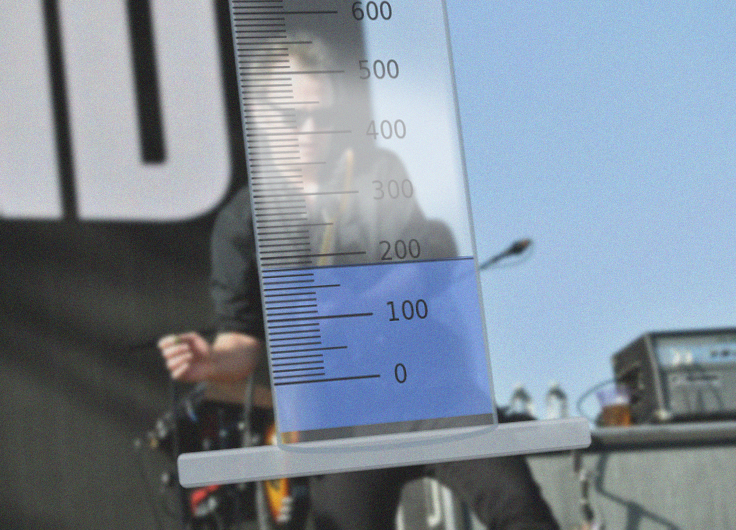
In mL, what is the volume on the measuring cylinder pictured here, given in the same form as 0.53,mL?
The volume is 180,mL
